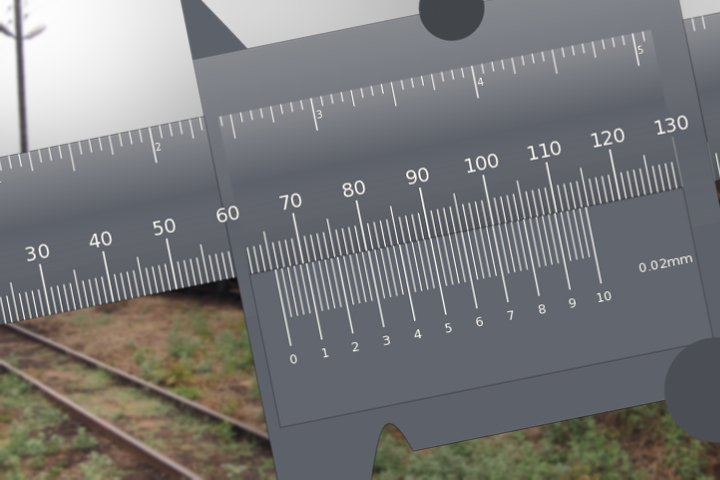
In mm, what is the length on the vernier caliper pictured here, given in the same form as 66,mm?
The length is 65.6,mm
